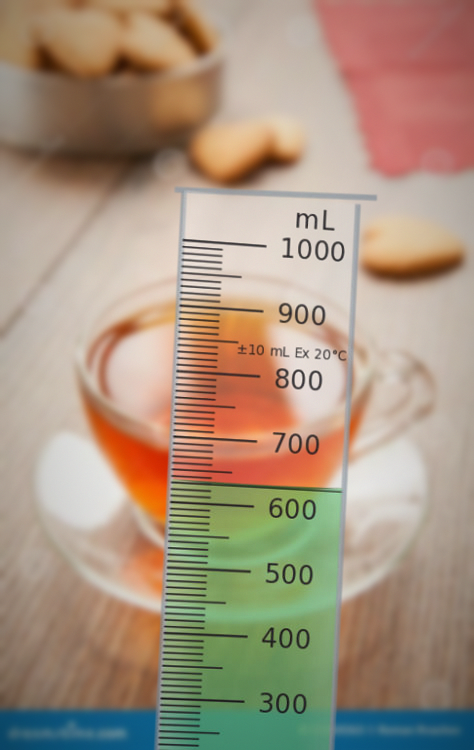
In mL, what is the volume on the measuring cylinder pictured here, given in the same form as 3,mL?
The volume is 630,mL
